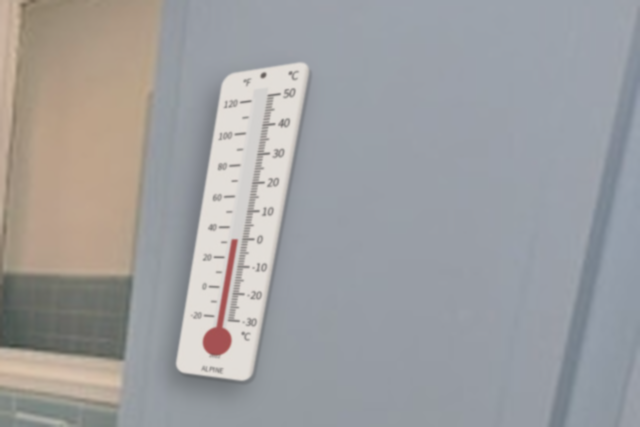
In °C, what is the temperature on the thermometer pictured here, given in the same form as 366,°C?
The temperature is 0,°C
